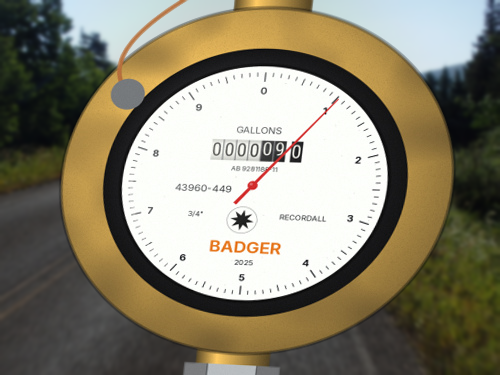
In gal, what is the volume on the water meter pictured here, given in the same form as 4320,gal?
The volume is 91.0,gal
